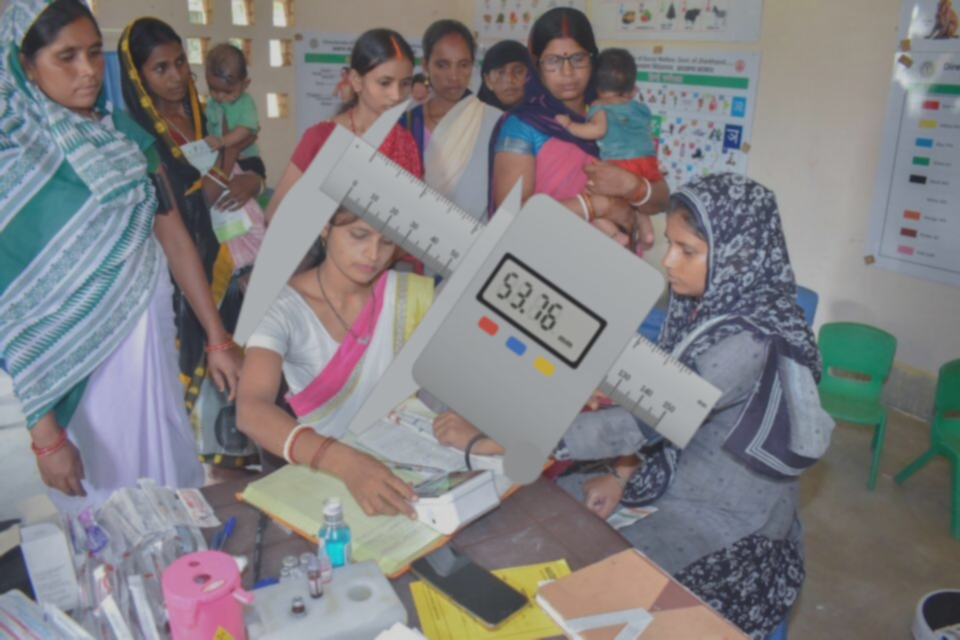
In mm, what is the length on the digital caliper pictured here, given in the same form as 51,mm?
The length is 53.76,mm
